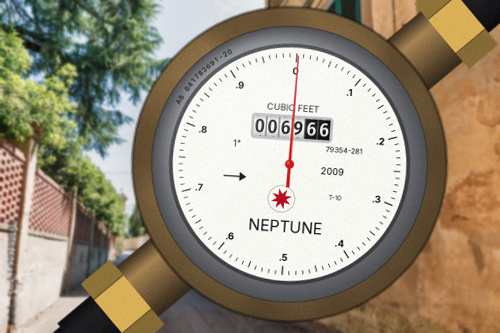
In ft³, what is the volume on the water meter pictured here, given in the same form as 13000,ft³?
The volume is 6966.00,ft³
